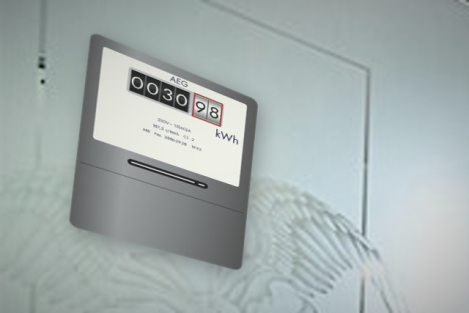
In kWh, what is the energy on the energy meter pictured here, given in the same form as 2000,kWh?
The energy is 30.98,kWh
